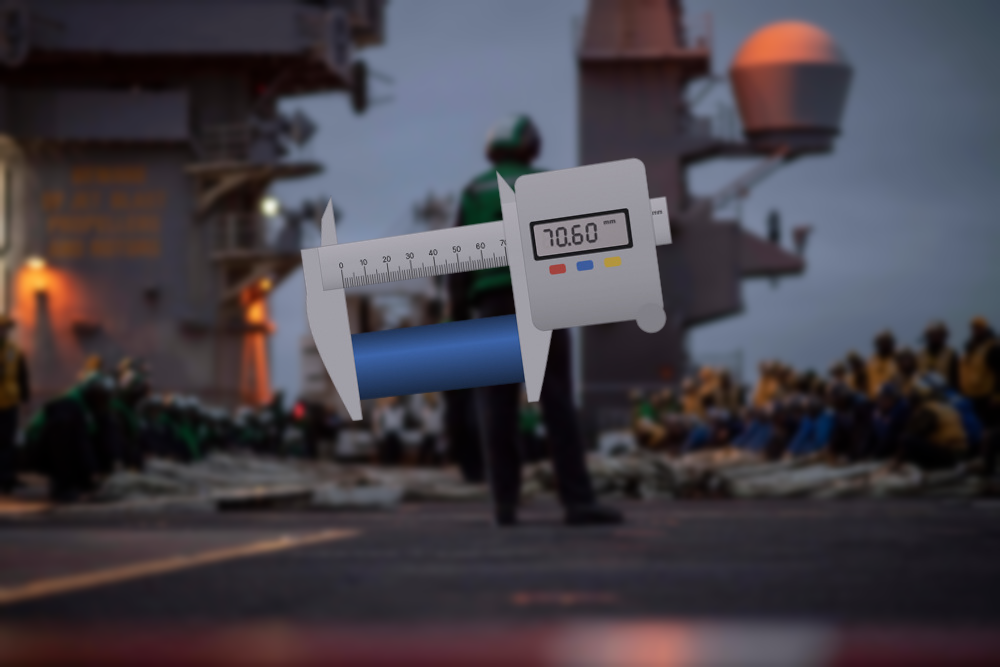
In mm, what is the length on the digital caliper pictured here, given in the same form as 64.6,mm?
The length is 70.60,mm
